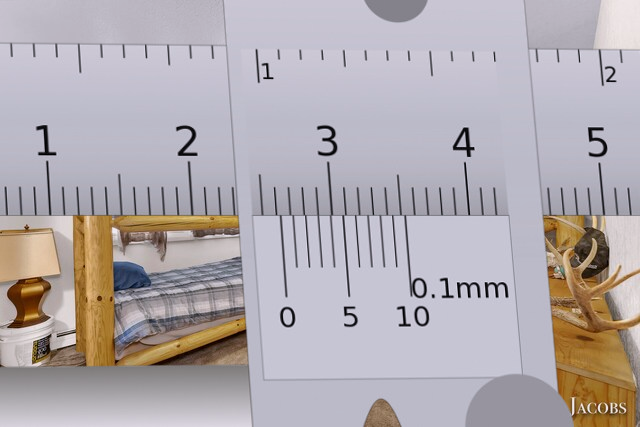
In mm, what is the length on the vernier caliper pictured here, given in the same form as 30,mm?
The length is 26.3,mm
